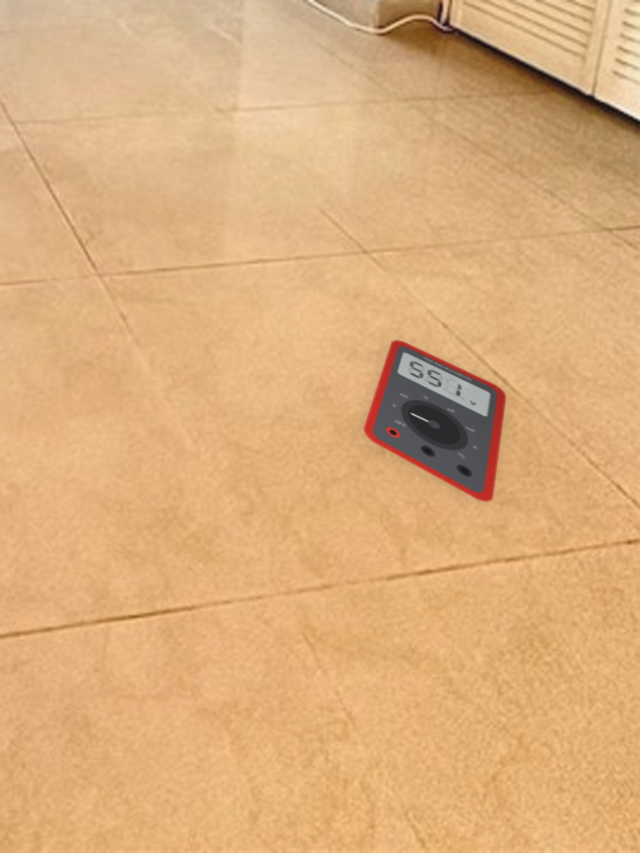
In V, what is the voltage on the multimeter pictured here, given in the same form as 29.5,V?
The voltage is 551,V
